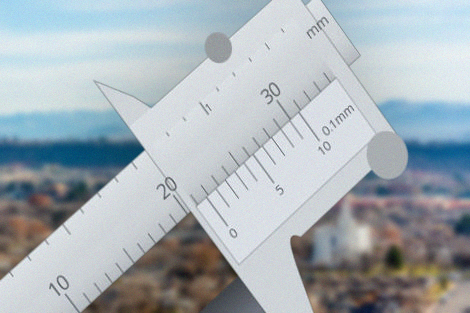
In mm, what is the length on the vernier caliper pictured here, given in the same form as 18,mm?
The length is 21.8,mm
